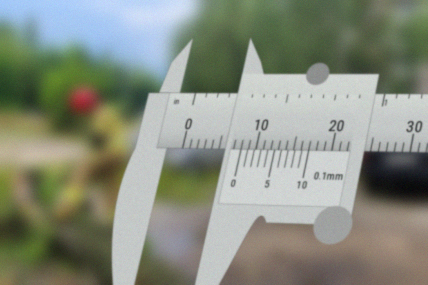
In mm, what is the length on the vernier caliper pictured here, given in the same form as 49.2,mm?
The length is 8.0,mm
